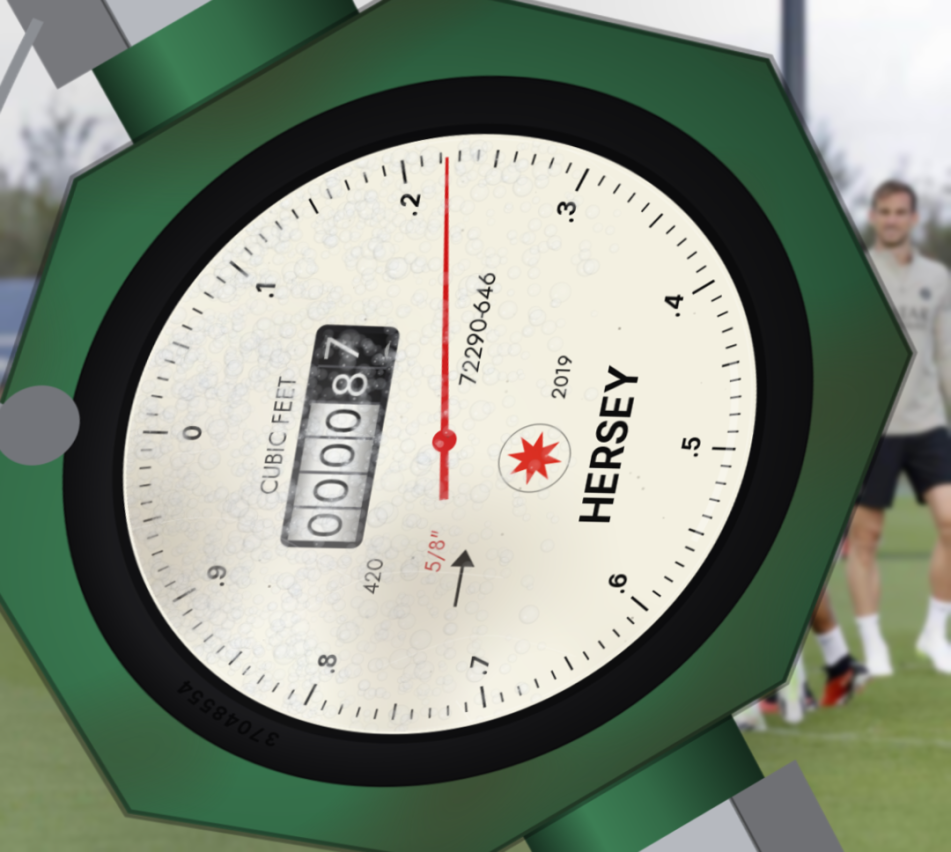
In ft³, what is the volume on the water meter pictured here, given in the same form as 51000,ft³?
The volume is 87.22,ft³
